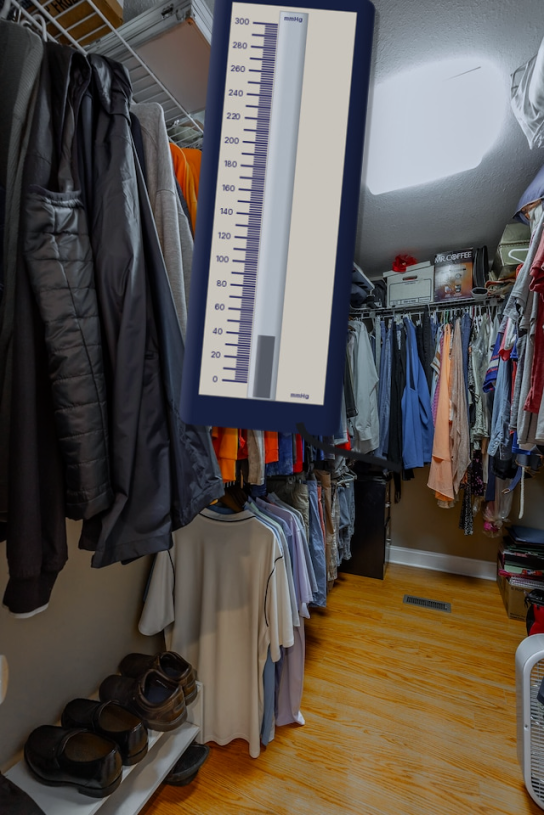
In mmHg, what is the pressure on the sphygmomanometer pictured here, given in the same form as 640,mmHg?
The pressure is 40,mmHg
